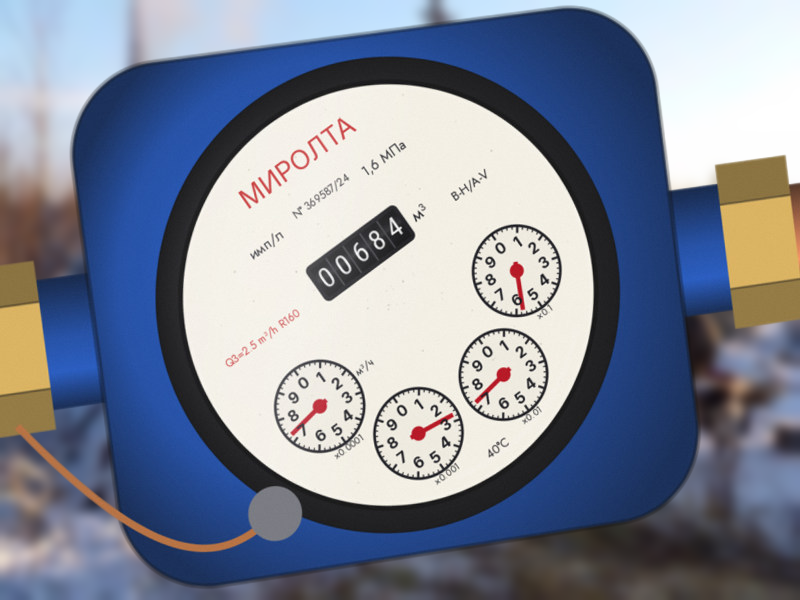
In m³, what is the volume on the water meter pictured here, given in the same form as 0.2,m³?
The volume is 684.5727,m³
